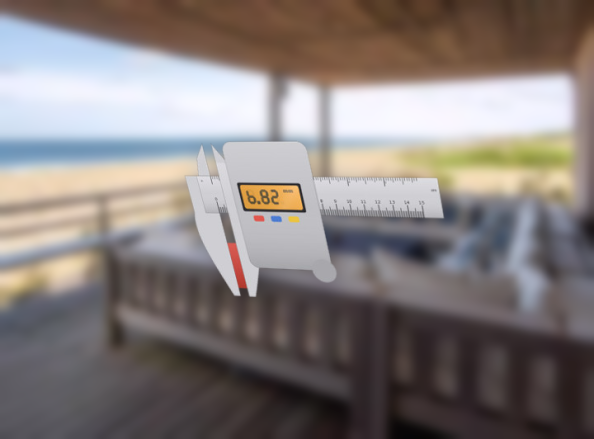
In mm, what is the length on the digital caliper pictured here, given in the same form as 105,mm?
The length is 6.82,mm
